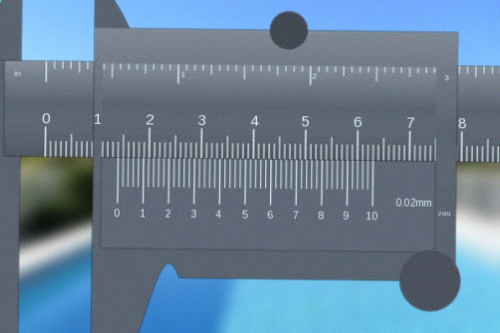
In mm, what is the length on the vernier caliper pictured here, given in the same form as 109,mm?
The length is 14.0,mm
